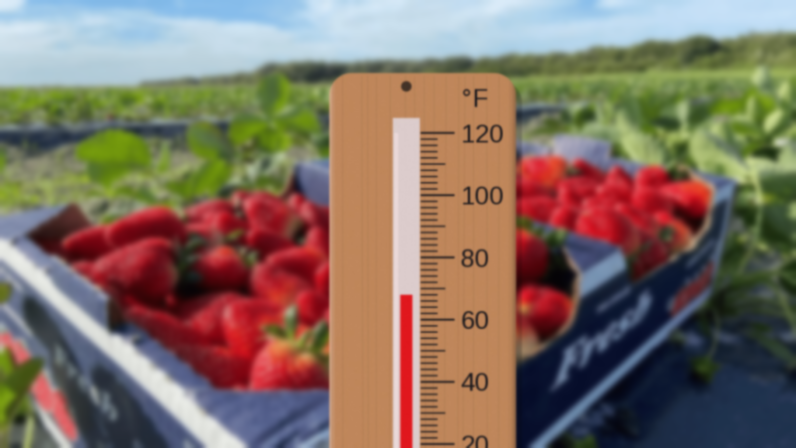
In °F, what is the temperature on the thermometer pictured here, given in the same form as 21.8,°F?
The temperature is 68,°F
